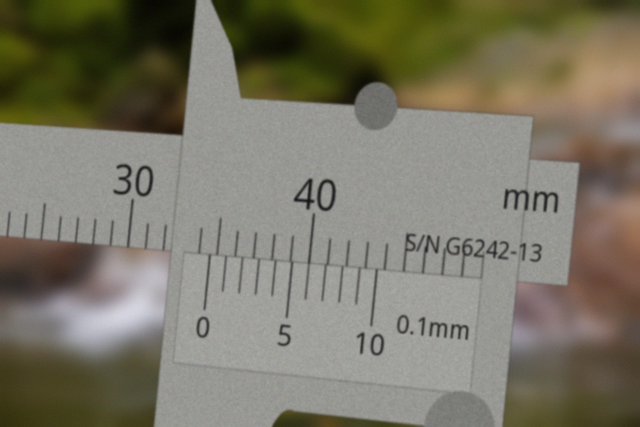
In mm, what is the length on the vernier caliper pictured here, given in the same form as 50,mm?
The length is 34.6,mm
